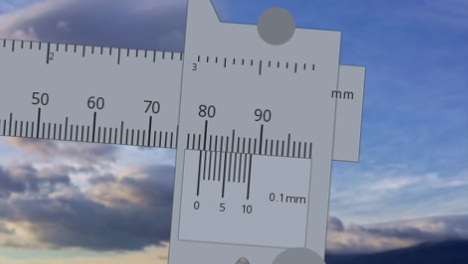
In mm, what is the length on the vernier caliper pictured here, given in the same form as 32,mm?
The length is 79.4,mm
